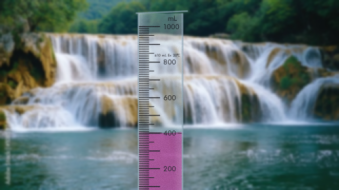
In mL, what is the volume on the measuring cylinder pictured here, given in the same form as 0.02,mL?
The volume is 400,mL
